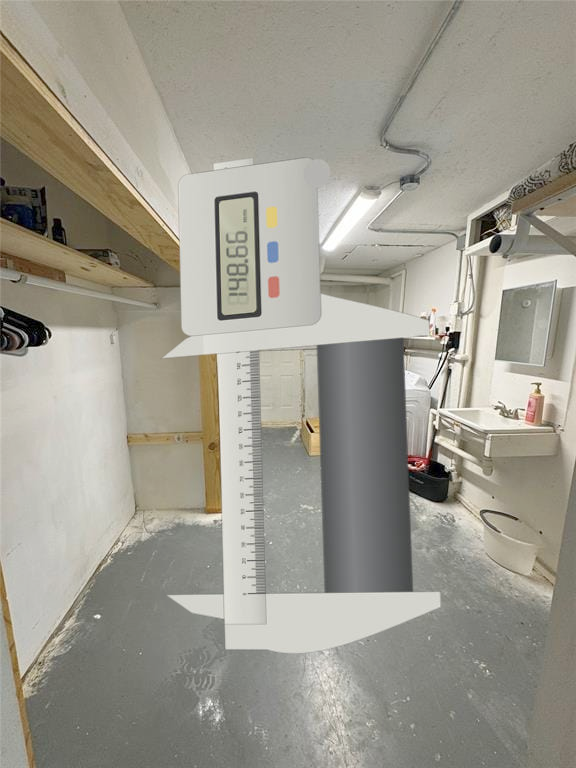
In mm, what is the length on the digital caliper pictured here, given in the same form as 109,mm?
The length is 148.66,mm
